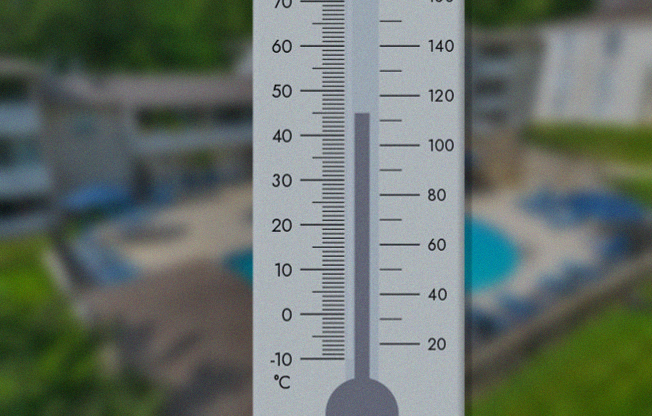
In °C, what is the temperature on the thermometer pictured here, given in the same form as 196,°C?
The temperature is 45,°C
